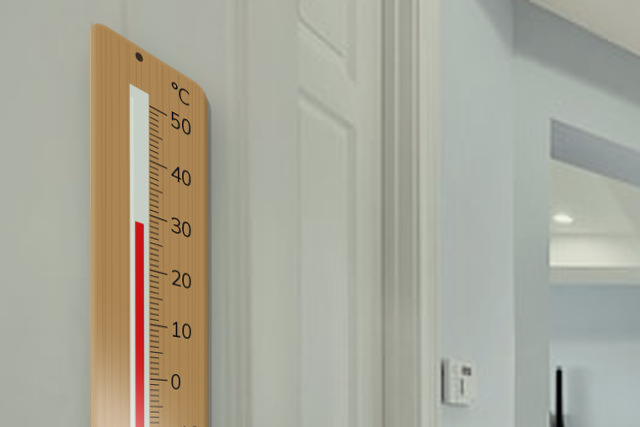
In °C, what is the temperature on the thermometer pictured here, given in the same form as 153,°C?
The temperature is 28,°C
